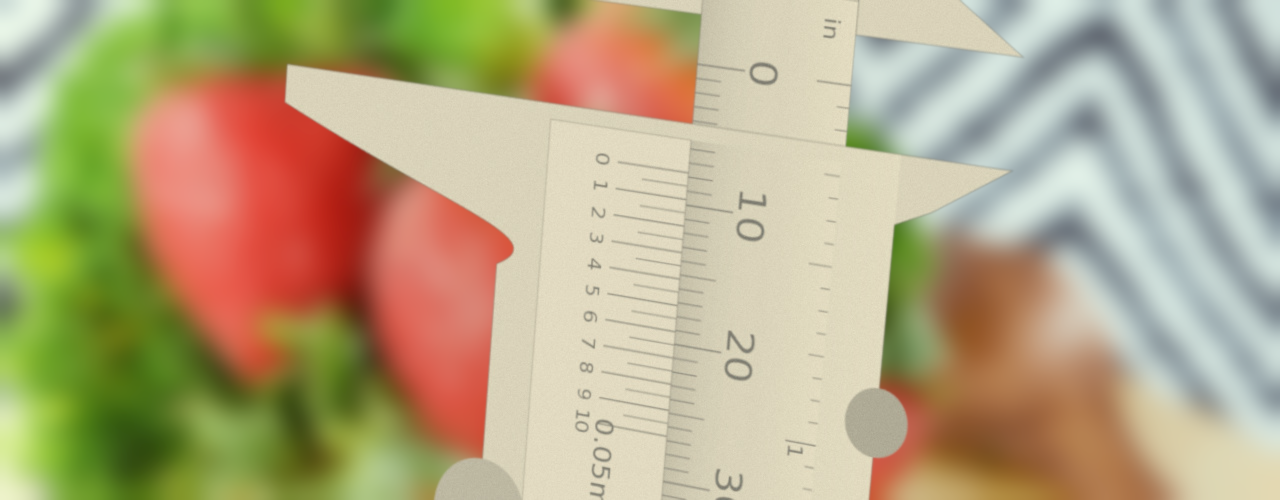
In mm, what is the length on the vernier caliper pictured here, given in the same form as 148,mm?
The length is 7.7,mm
